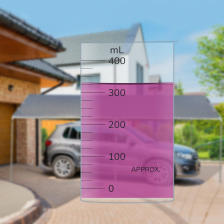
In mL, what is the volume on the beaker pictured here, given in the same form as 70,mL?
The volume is 325,mL
